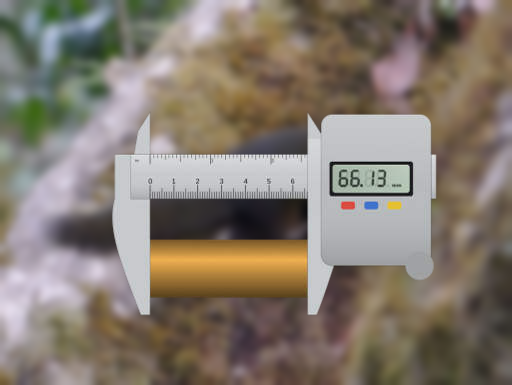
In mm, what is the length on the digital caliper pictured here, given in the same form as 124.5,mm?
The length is 66.13,mm
